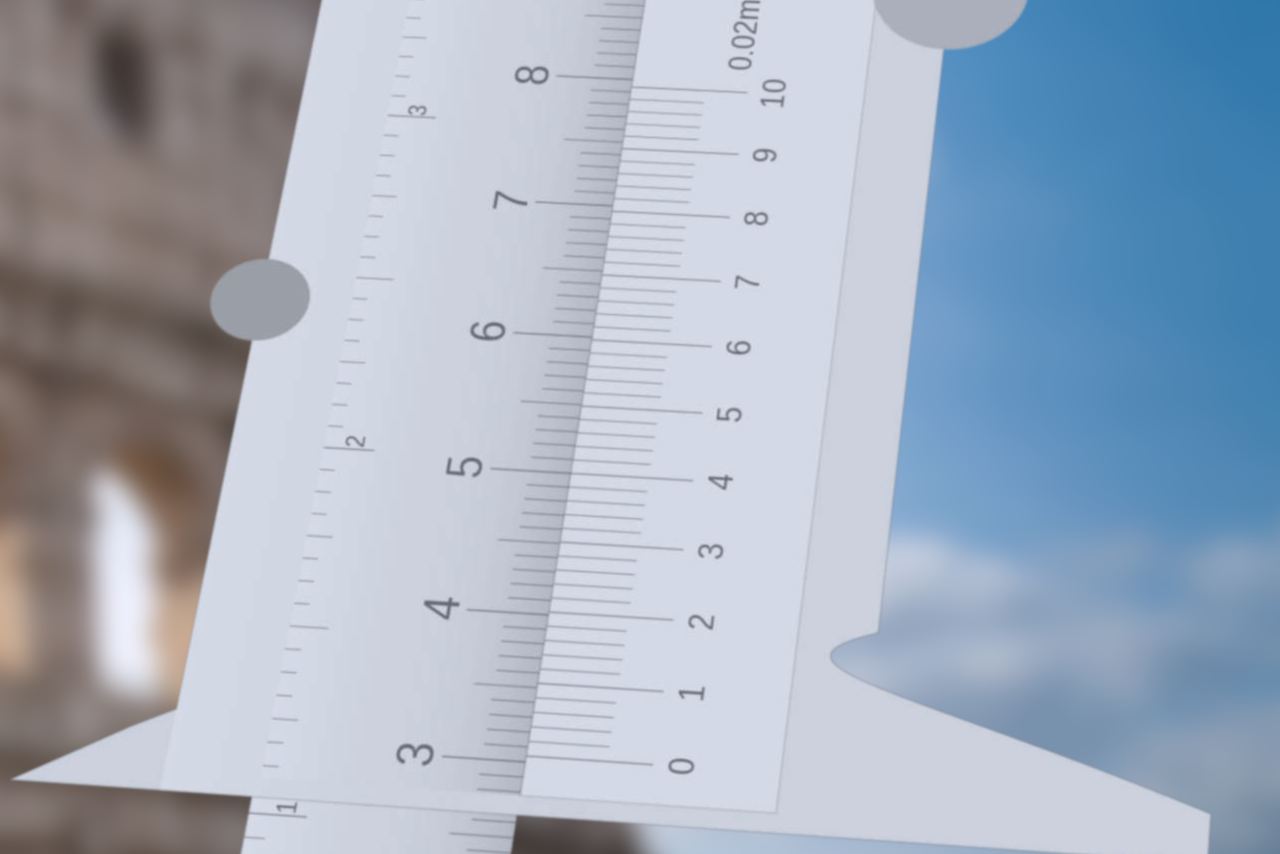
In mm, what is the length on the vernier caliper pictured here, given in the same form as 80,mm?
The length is 30.4,mm
